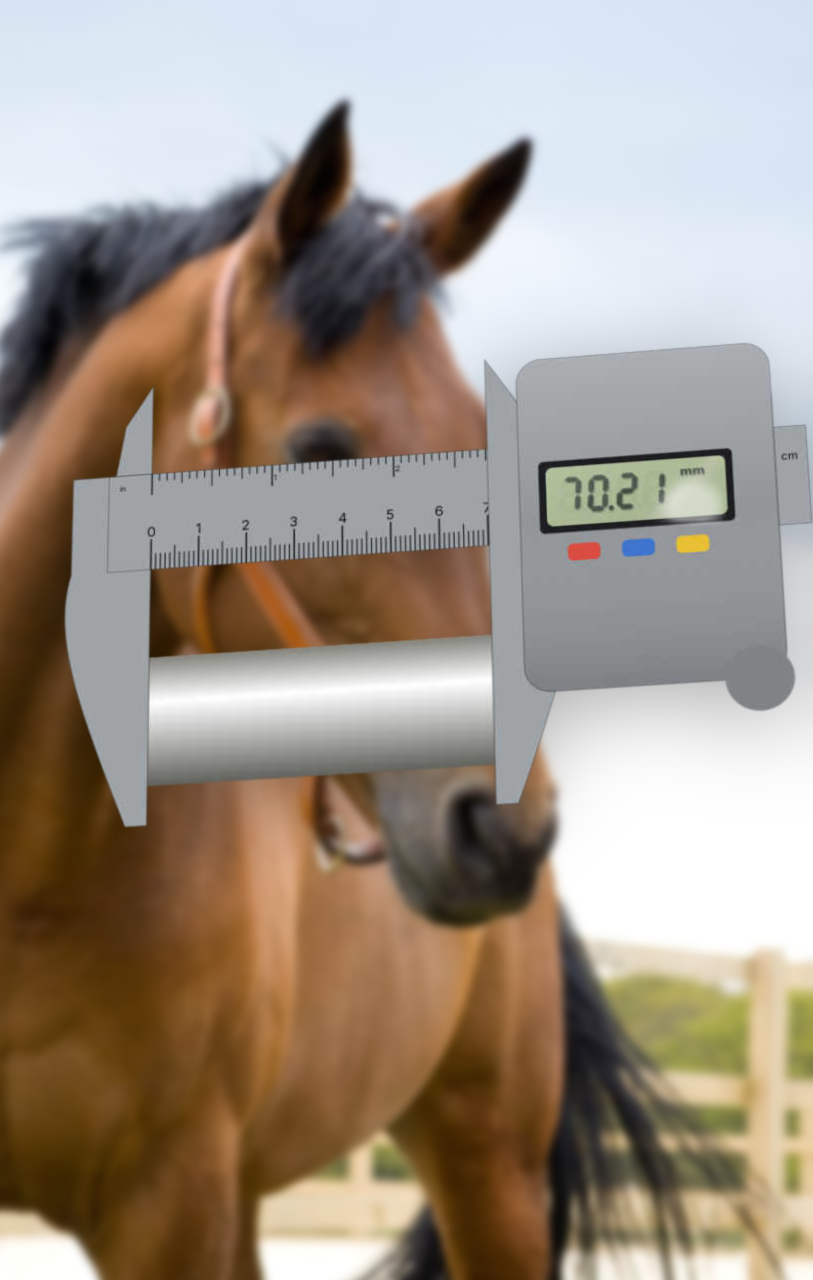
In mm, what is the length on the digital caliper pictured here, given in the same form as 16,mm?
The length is 70.21,mm
